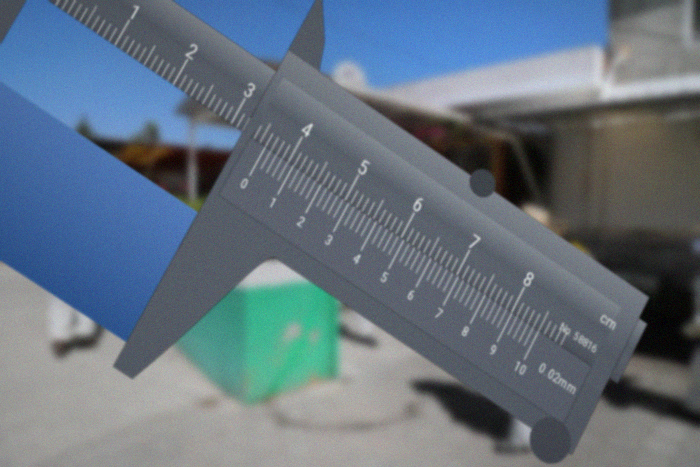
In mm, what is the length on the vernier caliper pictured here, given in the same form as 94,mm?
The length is 36.0,mm
